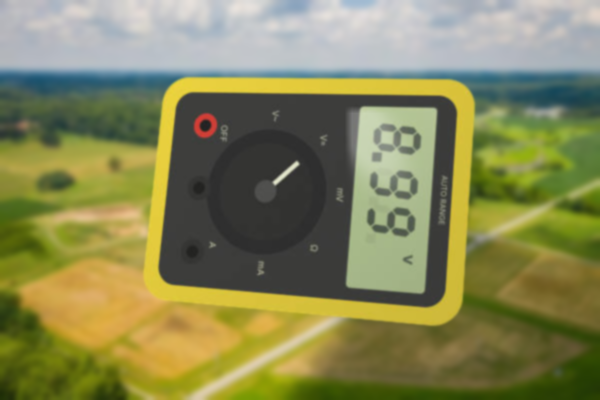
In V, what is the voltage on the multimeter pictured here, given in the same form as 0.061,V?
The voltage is 8.99,V
